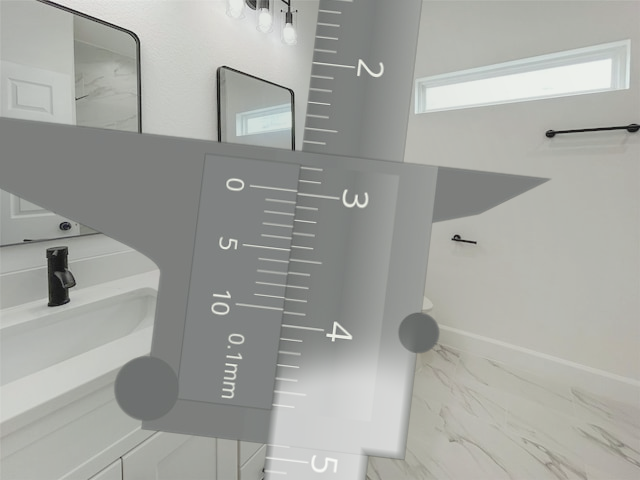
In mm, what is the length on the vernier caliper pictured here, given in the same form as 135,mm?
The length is 29.8,mm
